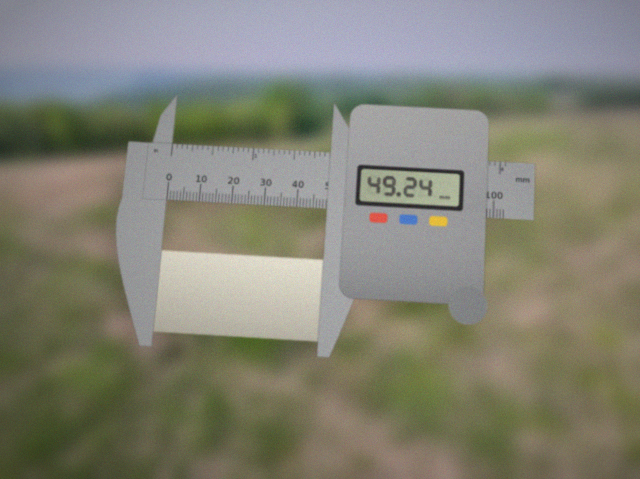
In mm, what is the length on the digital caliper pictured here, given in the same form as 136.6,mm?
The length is 49.24,mm
